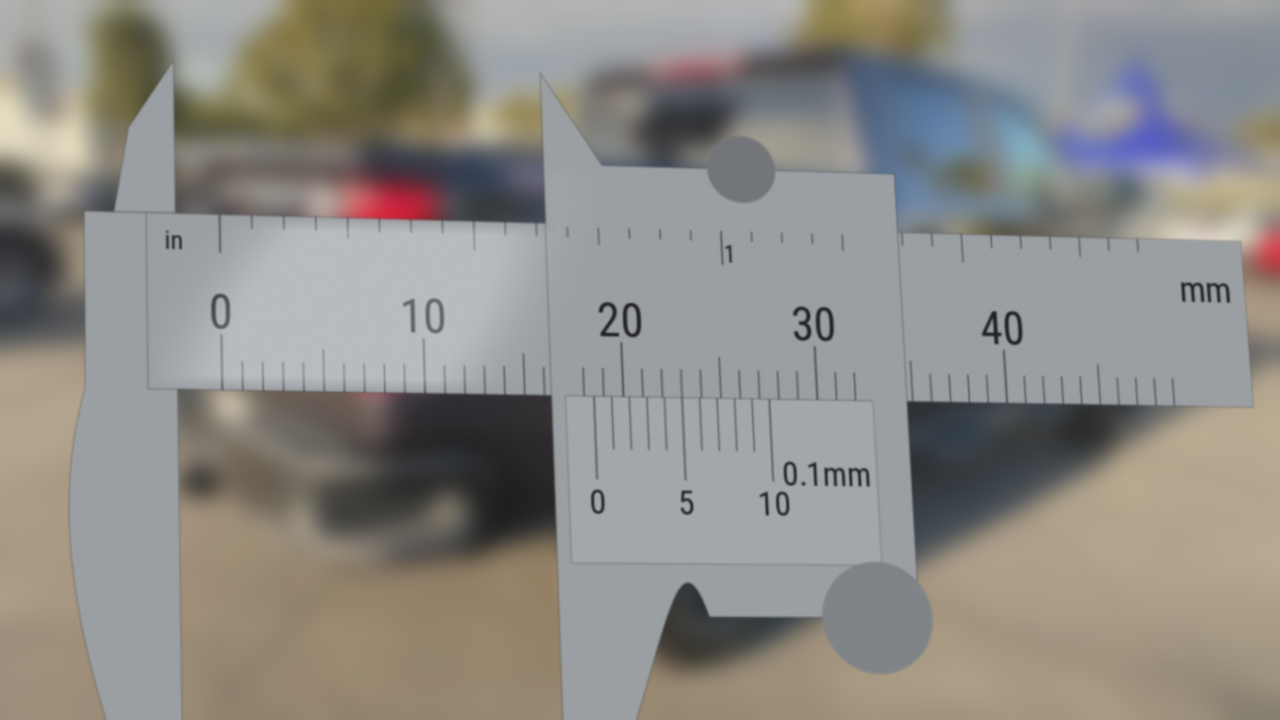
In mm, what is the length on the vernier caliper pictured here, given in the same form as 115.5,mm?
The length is 18.5,mm
